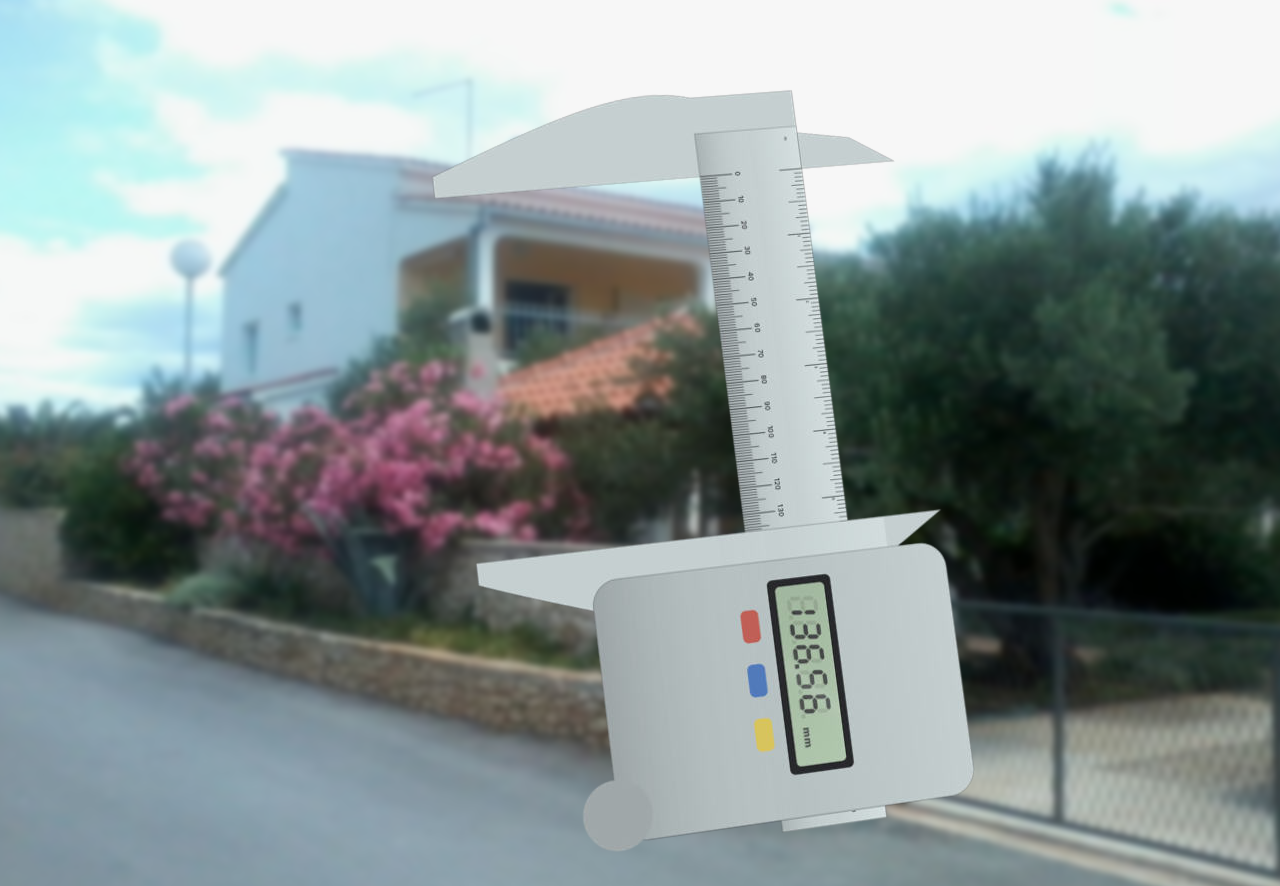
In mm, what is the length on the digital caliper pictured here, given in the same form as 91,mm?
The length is 136.56,mm
